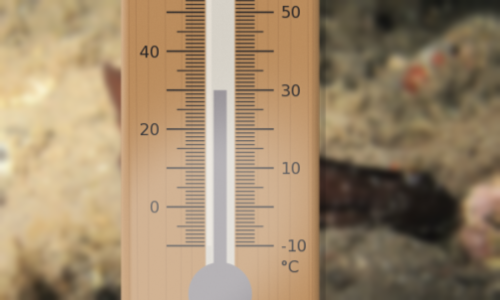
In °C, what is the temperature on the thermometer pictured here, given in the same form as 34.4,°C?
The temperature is 30,°C
